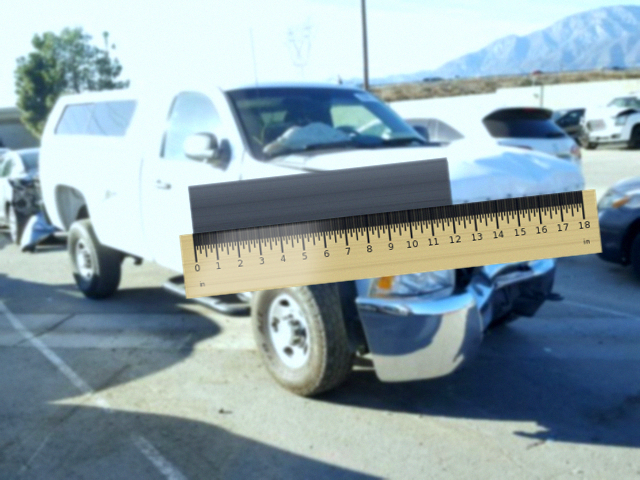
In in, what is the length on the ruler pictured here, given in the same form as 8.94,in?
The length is 12,in
